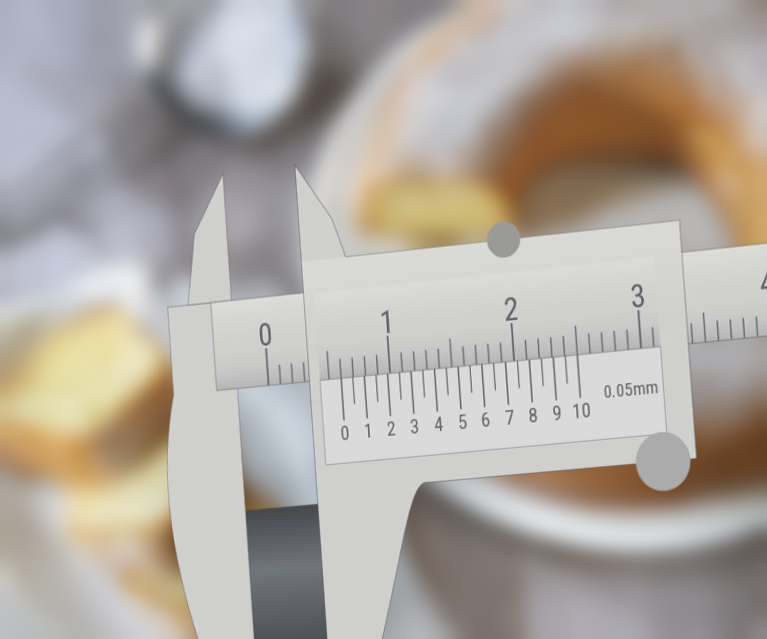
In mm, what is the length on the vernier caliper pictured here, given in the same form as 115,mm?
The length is 6.0,mm
